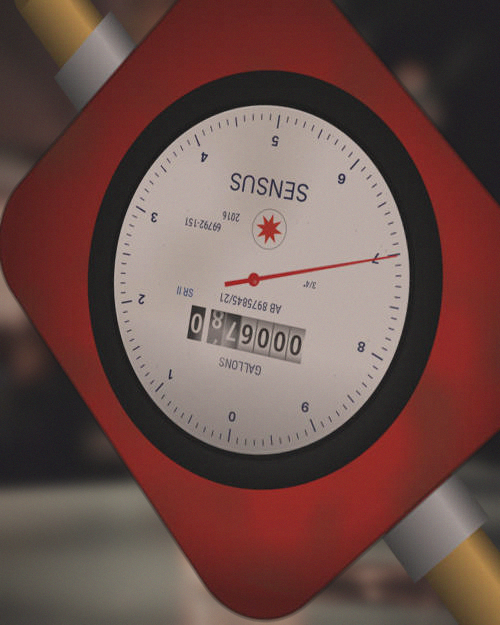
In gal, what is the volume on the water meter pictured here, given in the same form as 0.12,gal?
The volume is 6777.0,gal
